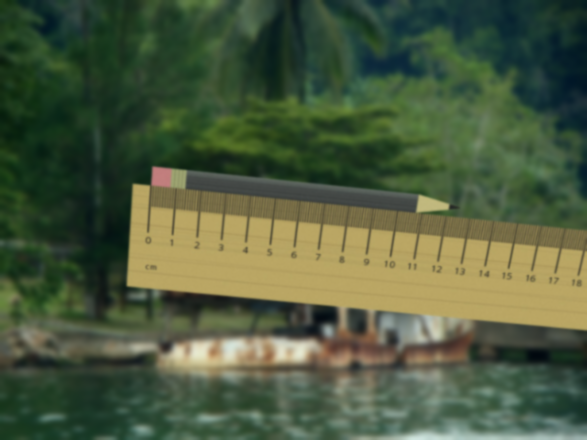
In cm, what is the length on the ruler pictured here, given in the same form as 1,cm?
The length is 12.5,cm
